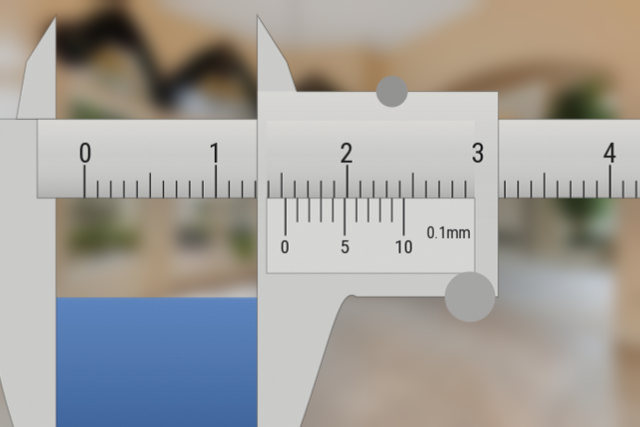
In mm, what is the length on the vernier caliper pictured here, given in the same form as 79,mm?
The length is 15.3,mm
